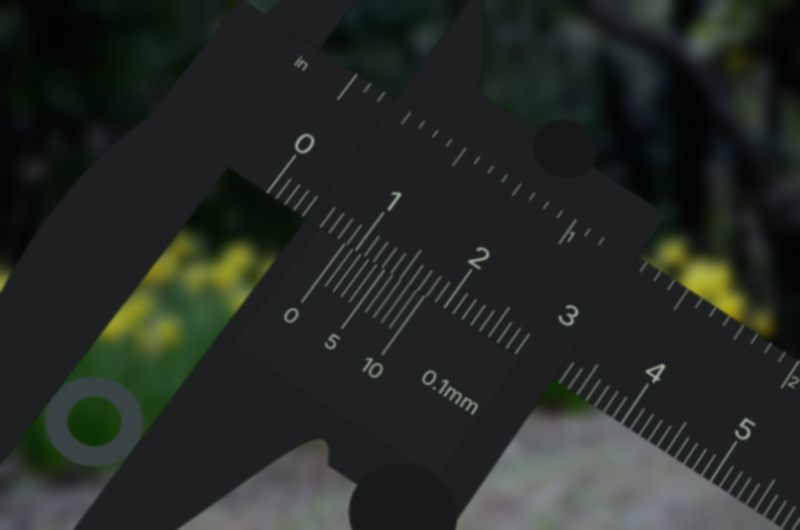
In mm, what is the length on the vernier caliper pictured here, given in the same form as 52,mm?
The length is 8.8,mm
